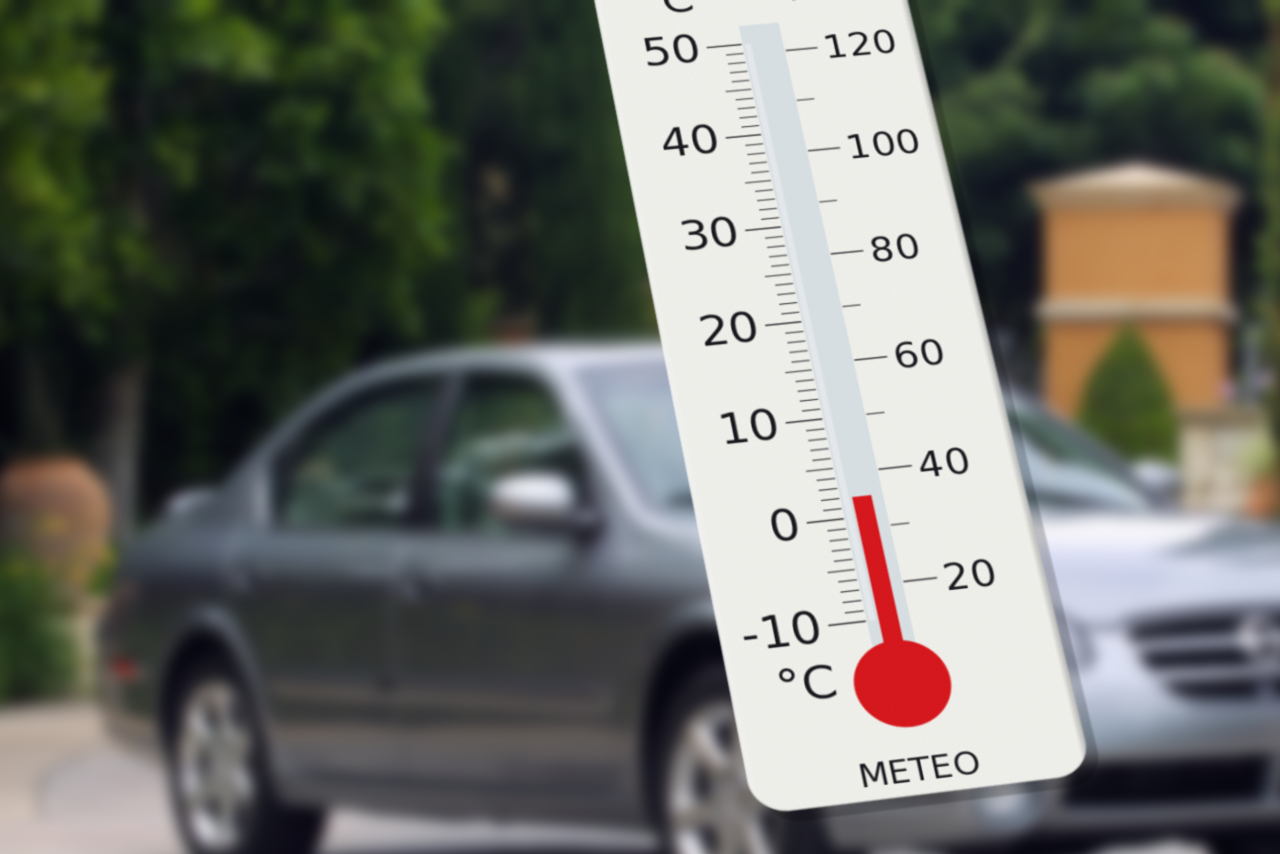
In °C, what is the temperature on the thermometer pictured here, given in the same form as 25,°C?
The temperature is 2,°C
